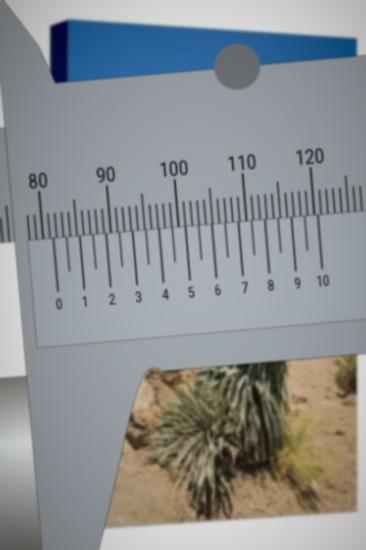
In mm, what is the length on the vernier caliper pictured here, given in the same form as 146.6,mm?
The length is 81.5,mm
